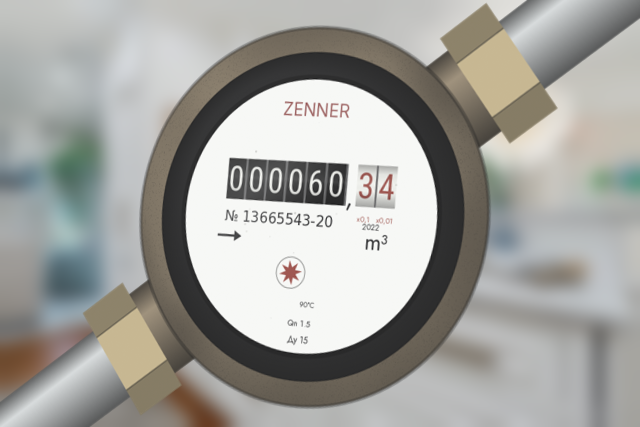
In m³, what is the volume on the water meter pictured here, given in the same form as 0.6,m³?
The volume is 60.34,m³
